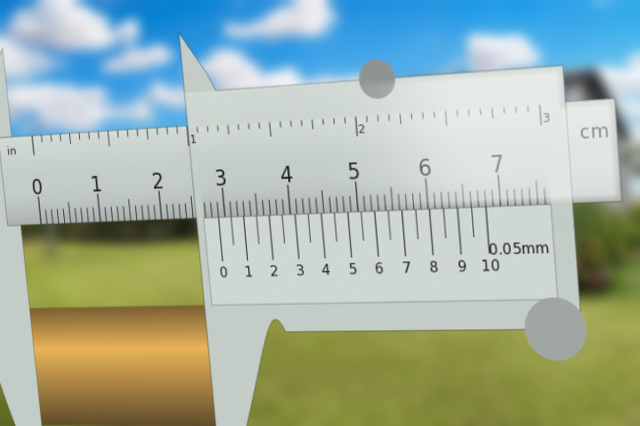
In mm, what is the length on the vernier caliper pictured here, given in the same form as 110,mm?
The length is 29.0,mm
